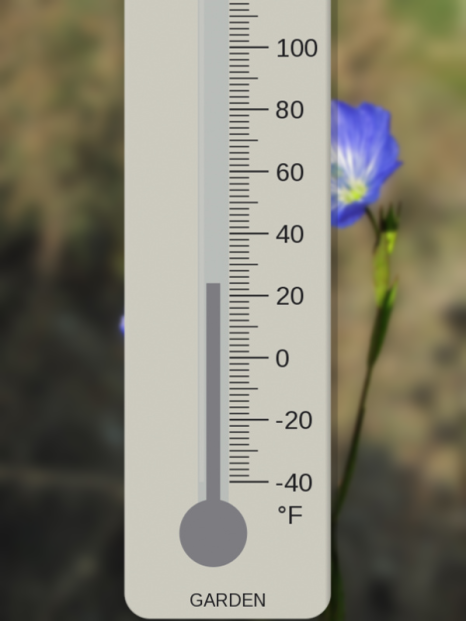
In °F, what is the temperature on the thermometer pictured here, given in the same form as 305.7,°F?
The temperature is 24,°F
